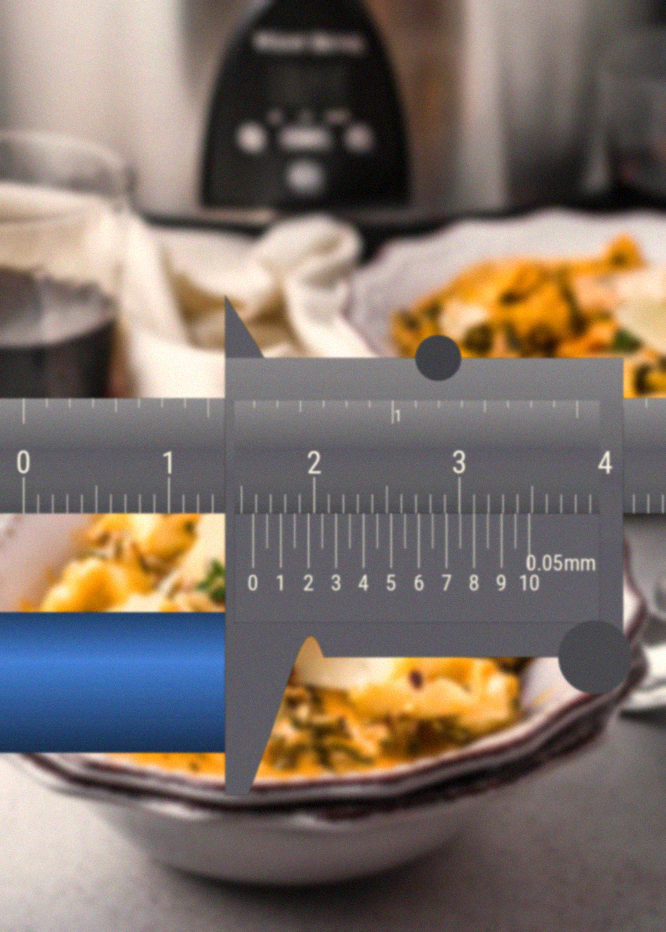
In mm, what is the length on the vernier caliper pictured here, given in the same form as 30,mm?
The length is 15.8,mm
